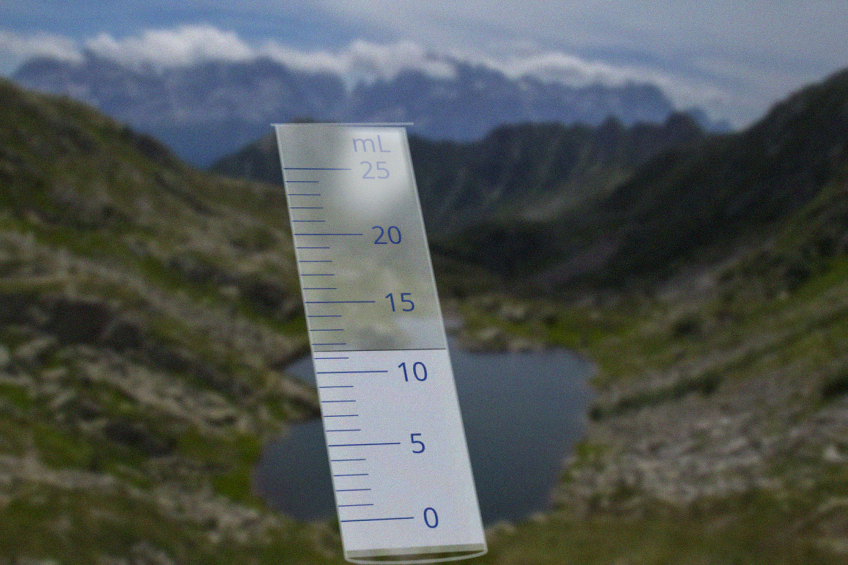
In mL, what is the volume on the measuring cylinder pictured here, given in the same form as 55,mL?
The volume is 11.5,mL
